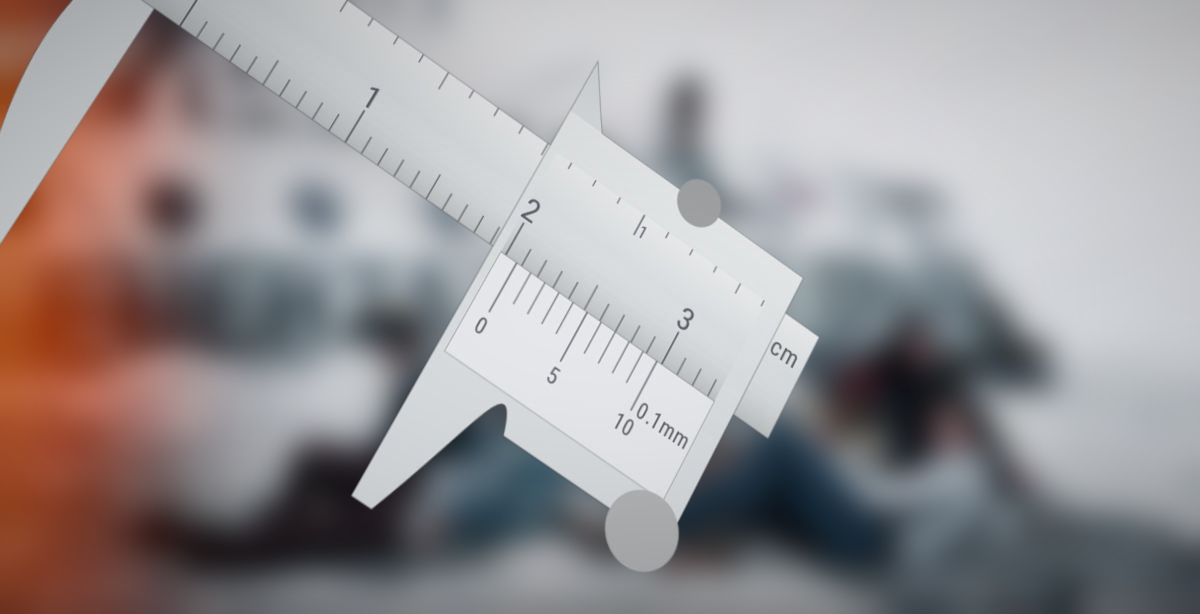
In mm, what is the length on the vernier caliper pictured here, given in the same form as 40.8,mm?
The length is 20.7,mm
